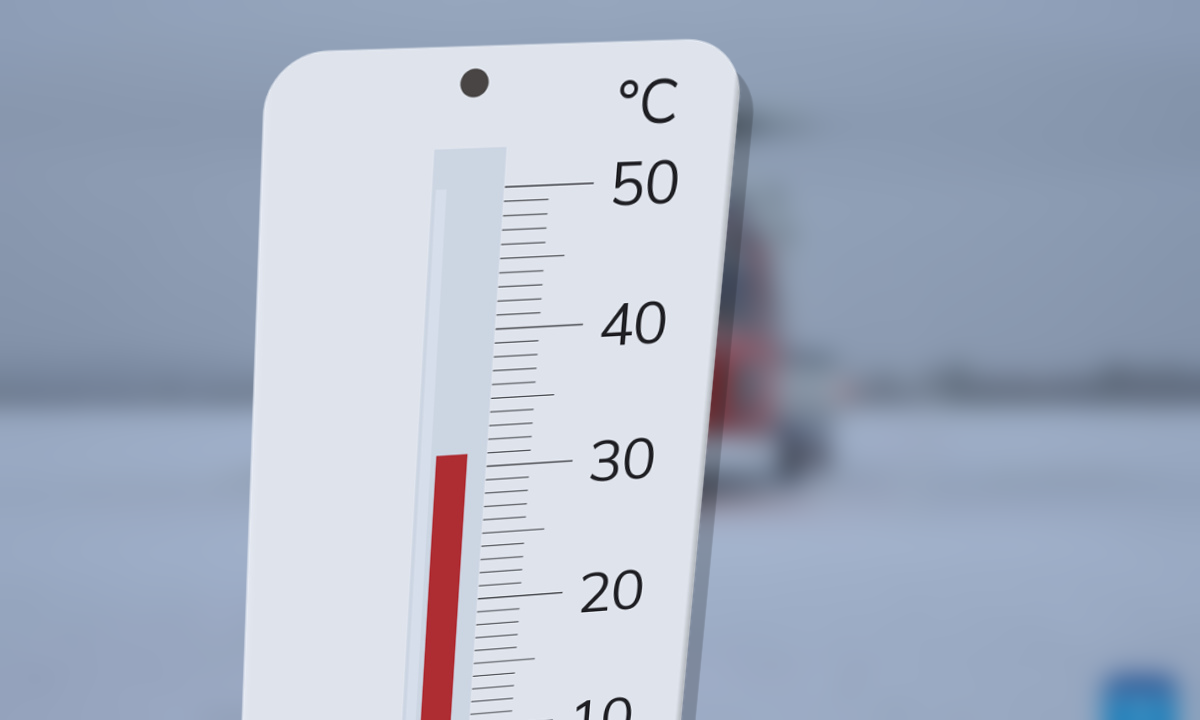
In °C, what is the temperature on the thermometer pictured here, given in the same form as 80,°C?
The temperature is 31,°C
